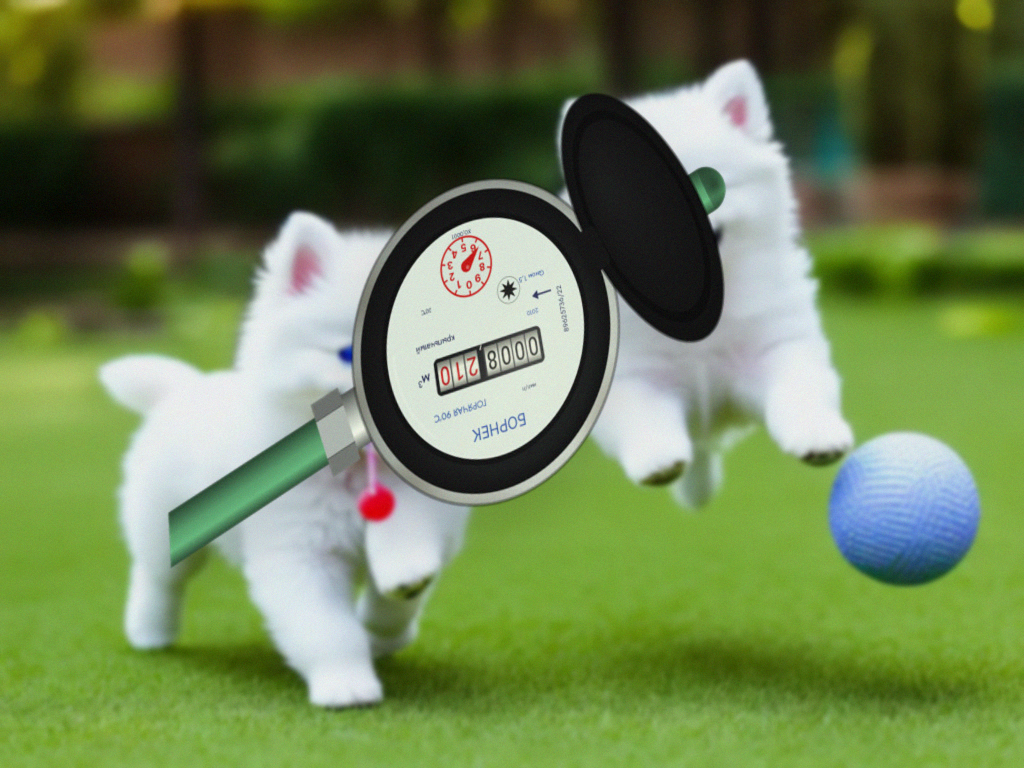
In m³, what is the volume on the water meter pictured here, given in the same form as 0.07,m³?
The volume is 8.2106,m³
